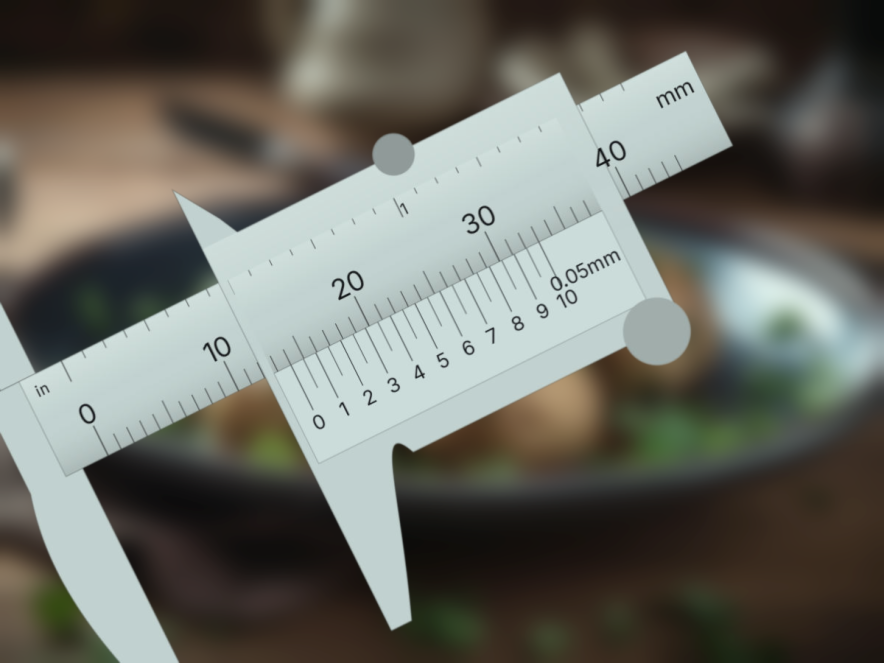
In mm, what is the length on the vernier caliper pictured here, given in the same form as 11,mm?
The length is 14.0,mm
